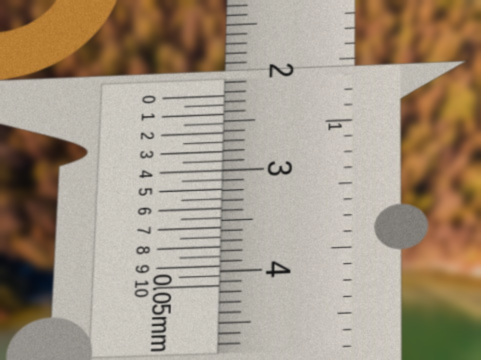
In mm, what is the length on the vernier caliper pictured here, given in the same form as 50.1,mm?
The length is 22.4,mm
